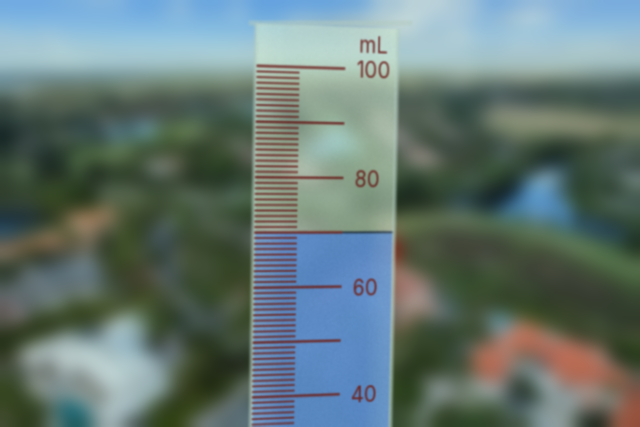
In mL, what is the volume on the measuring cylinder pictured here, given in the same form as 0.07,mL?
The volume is 70,mL
